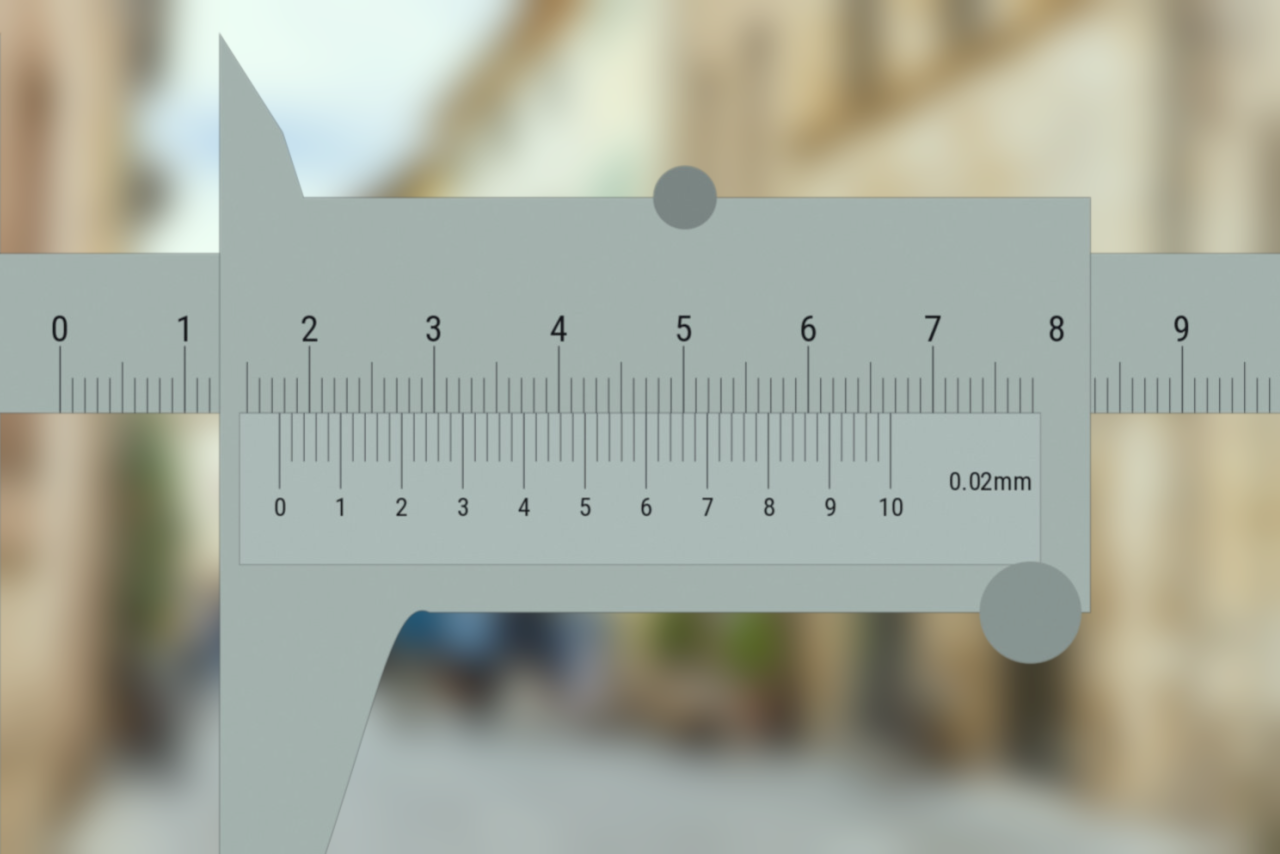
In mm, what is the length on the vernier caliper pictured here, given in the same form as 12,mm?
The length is 17.6,mm
